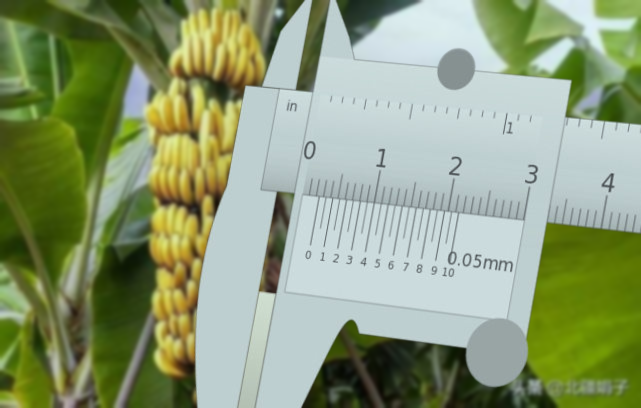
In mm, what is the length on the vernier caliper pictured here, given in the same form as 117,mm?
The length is 2.4,mm
